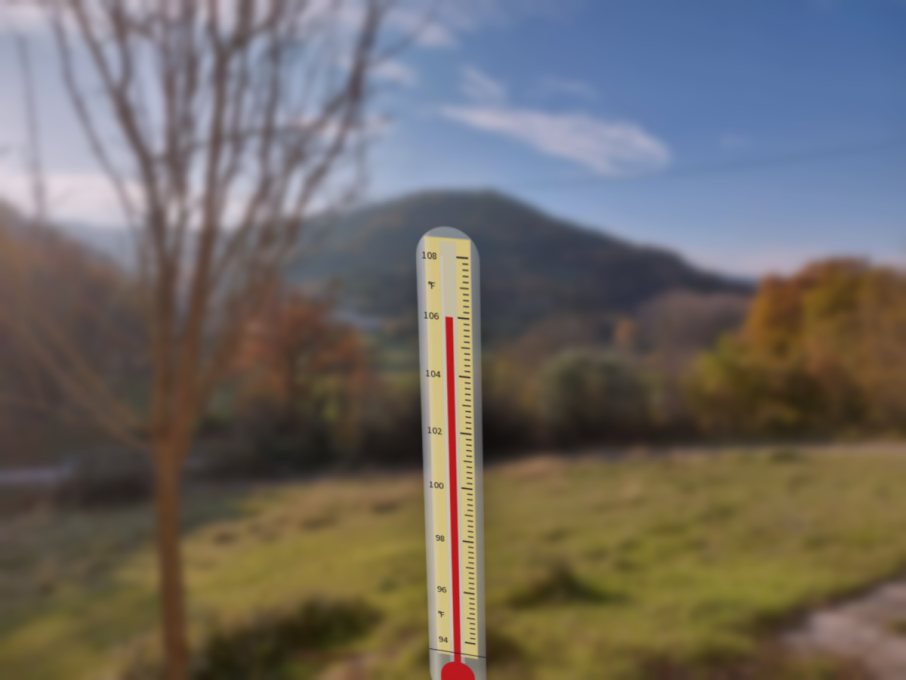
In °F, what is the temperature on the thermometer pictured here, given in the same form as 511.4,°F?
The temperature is 106,°F
